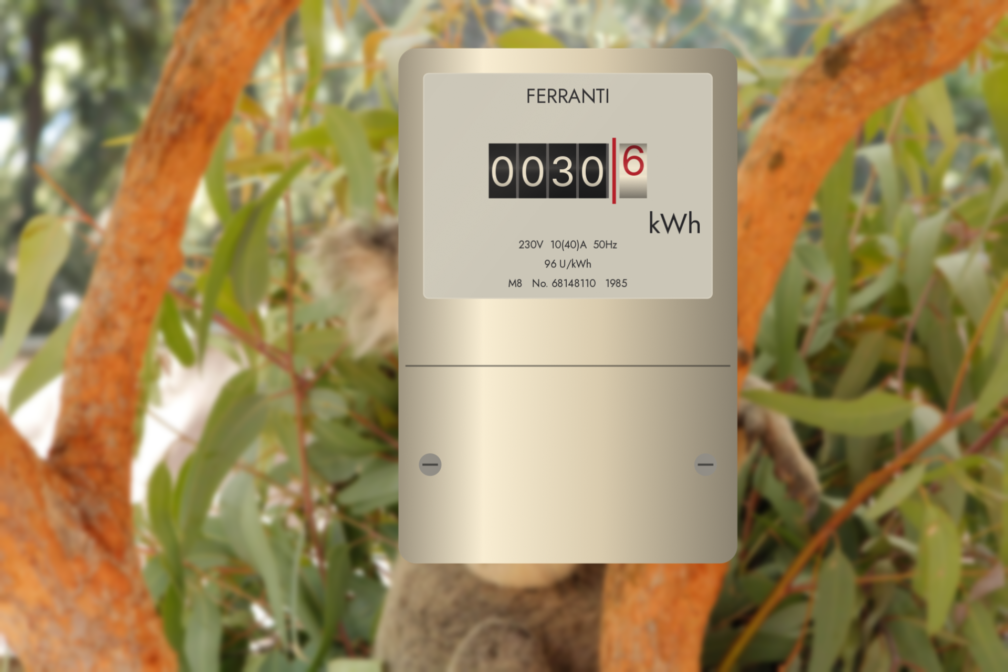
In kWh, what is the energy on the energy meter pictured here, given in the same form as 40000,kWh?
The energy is 30.6,kWh
